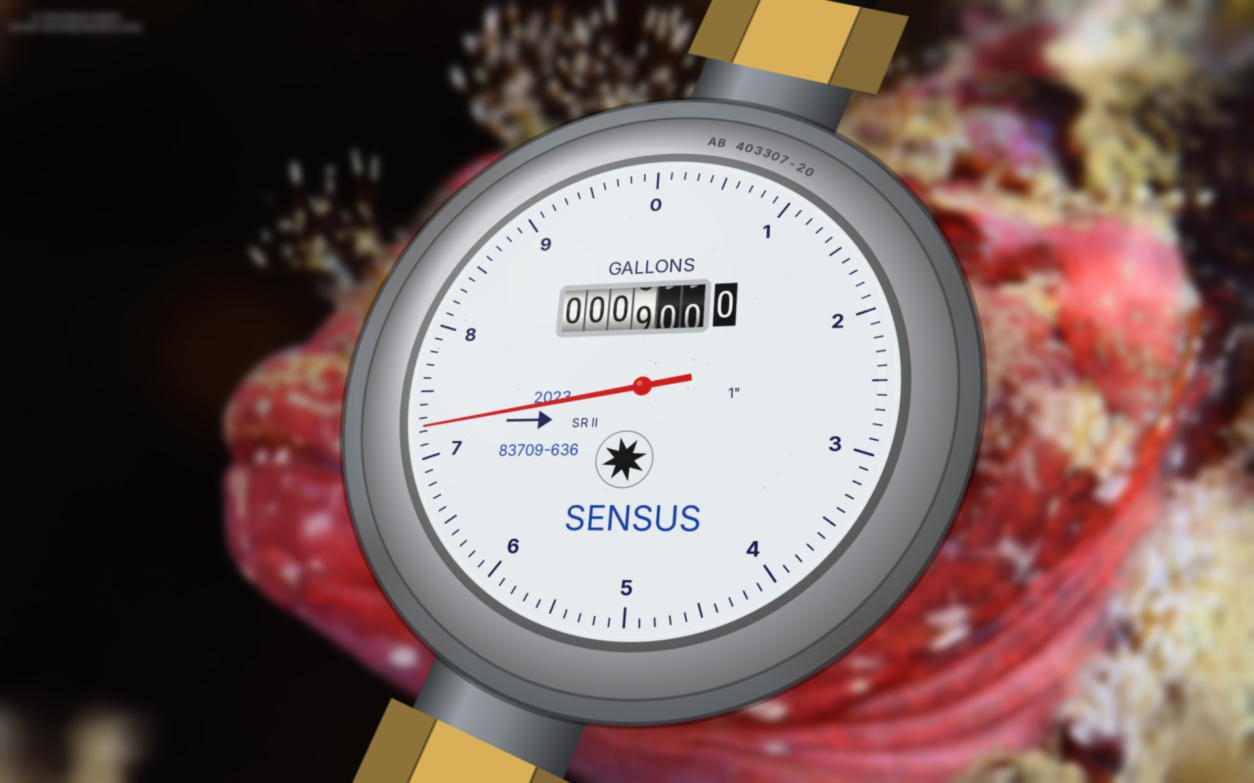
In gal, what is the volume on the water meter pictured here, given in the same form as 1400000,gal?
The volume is 8997.2,gal
